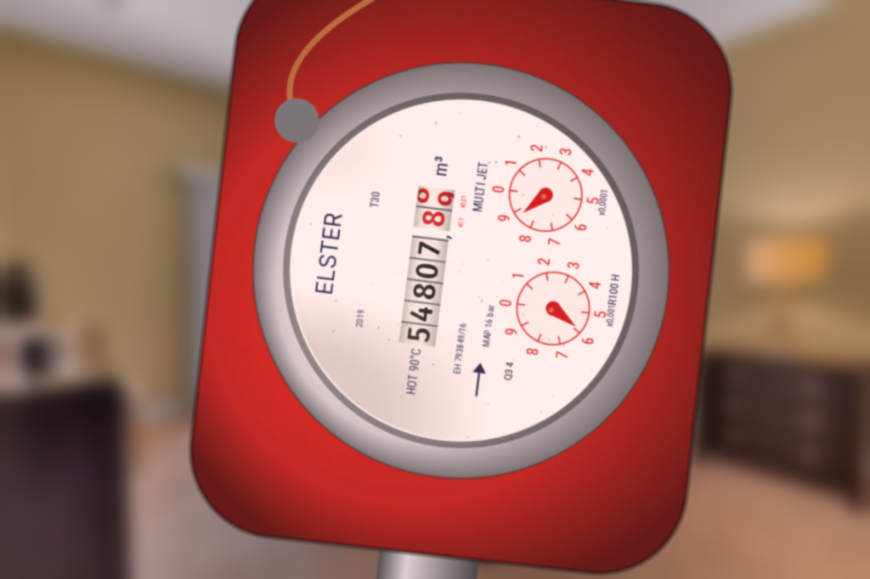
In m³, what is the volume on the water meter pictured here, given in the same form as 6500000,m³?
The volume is 54807.8858,m³
